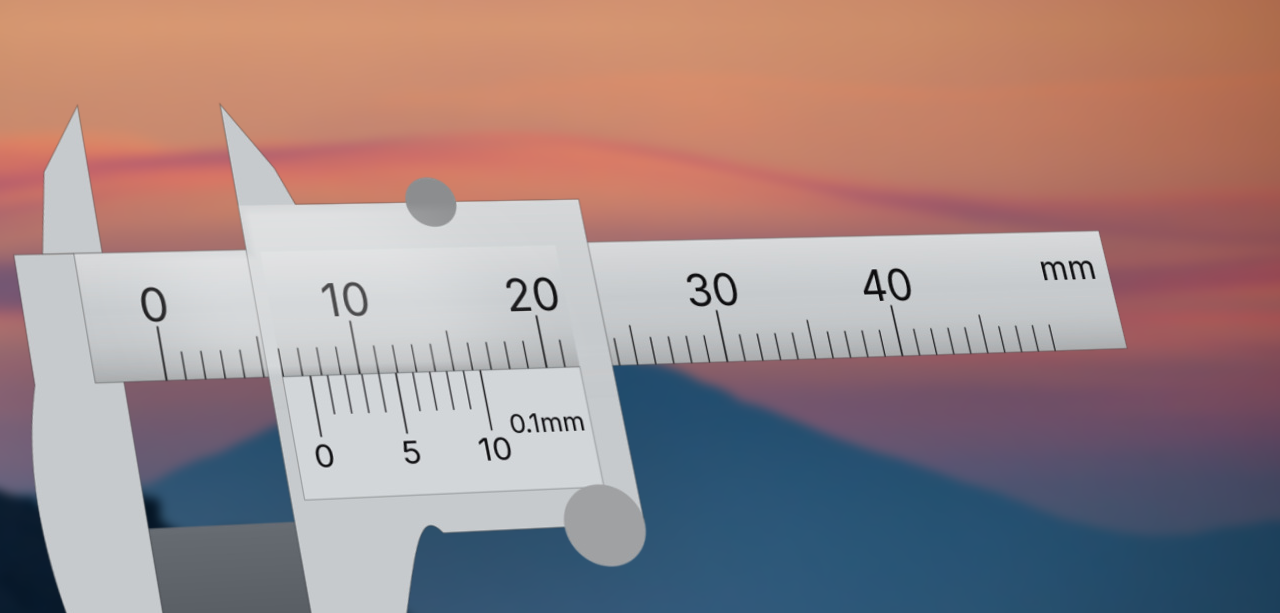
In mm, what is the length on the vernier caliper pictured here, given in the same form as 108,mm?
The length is 7.4,mm
